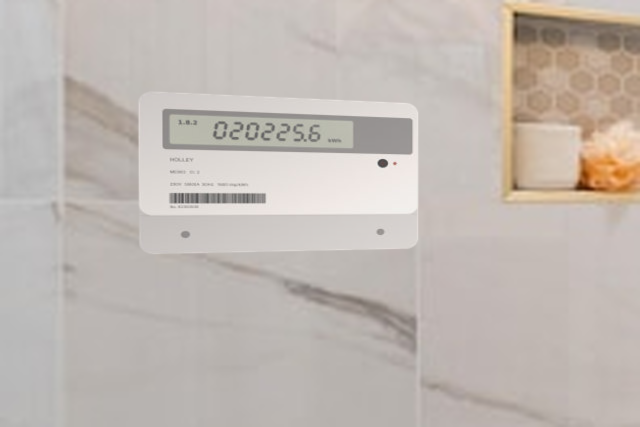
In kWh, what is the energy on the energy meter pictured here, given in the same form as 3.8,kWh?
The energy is 20225.6,kWh
